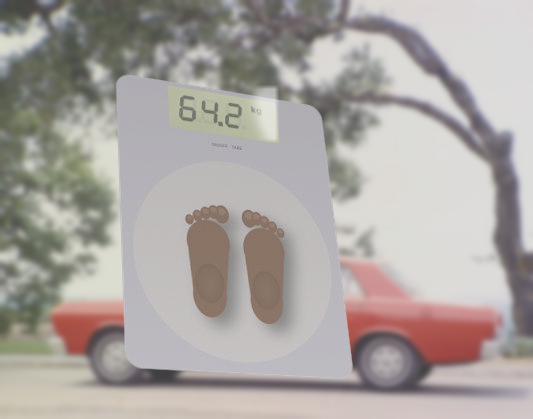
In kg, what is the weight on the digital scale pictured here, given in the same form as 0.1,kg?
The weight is 64.2,kg
